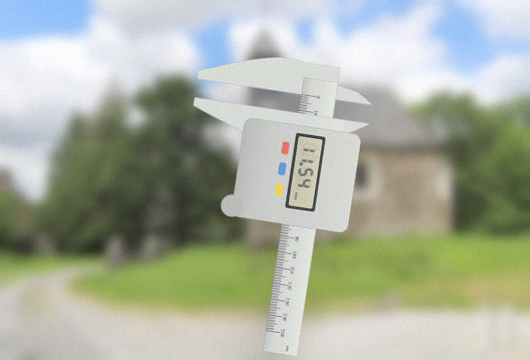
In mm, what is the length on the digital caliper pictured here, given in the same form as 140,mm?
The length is 11.54,mm
